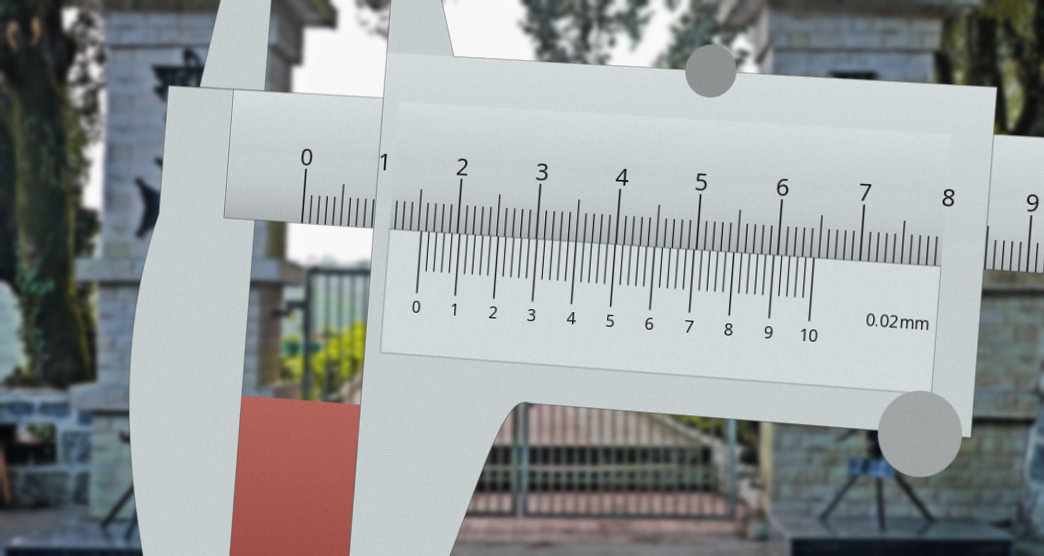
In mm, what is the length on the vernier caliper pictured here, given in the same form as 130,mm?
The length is 15.4,mm
